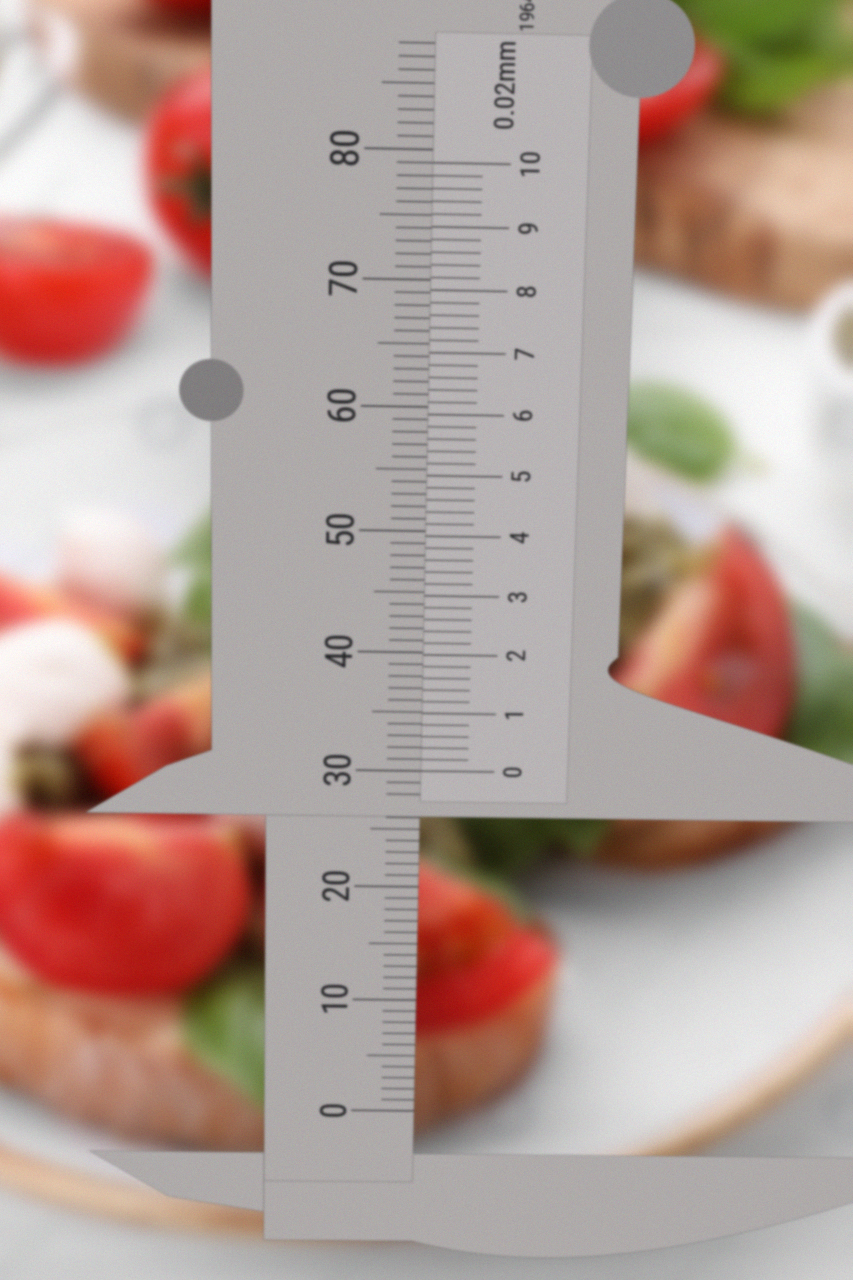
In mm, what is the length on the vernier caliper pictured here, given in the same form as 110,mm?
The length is 30.0,mm
